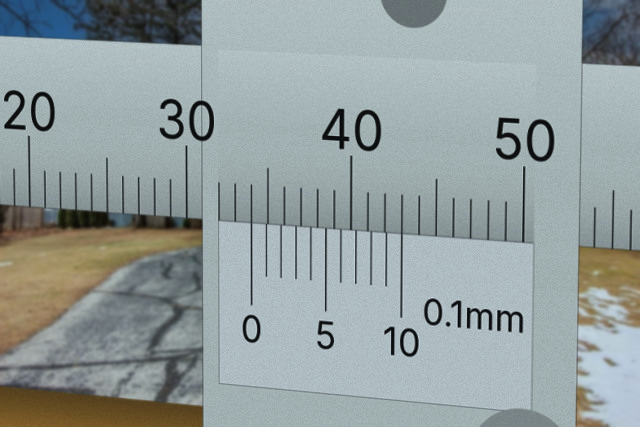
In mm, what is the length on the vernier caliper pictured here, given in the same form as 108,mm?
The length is 34.0,mm
